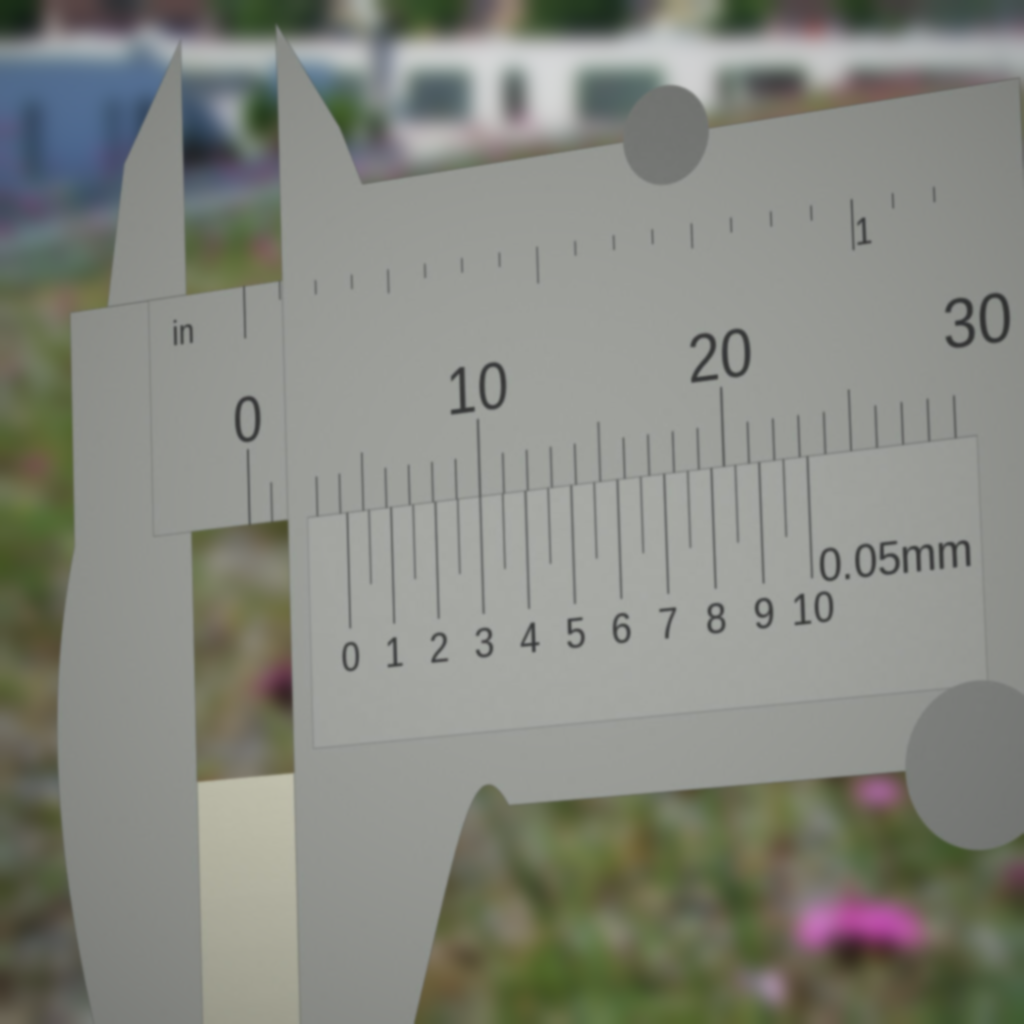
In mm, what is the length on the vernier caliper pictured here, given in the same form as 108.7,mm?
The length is 4.3,mm
